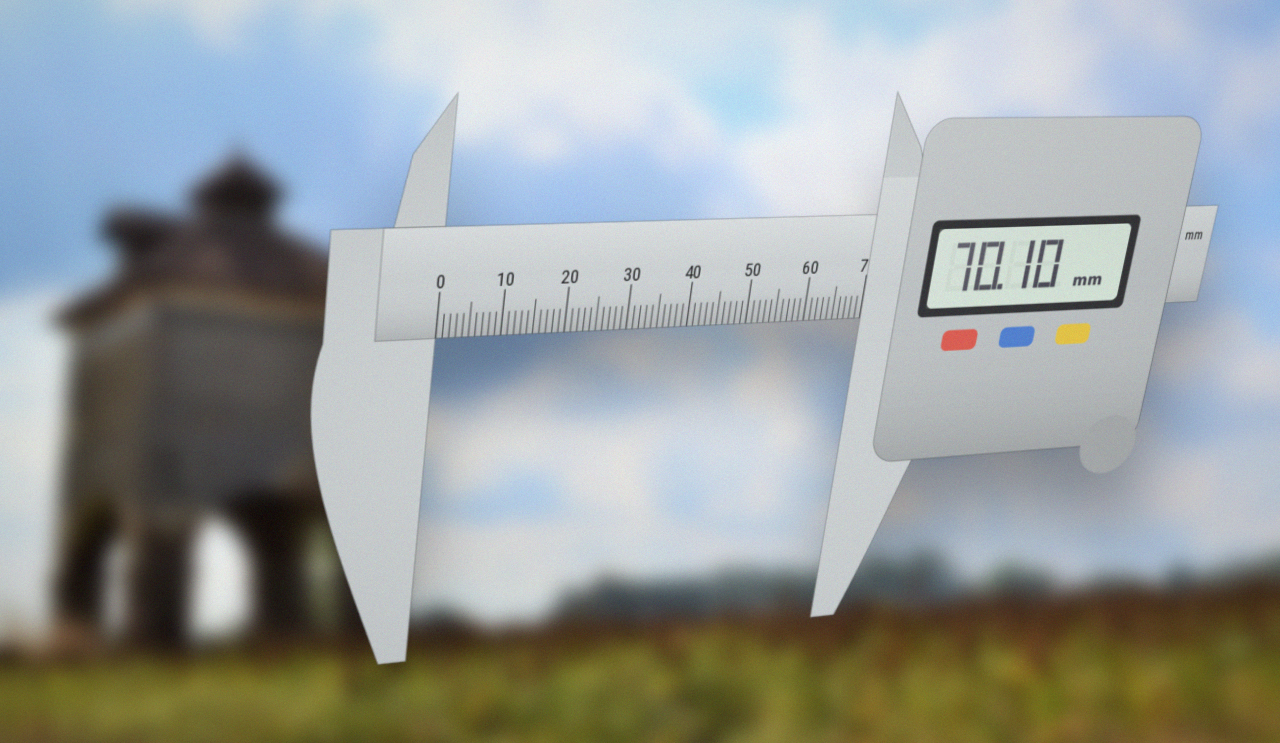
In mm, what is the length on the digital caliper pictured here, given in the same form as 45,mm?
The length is 70.10,mm
